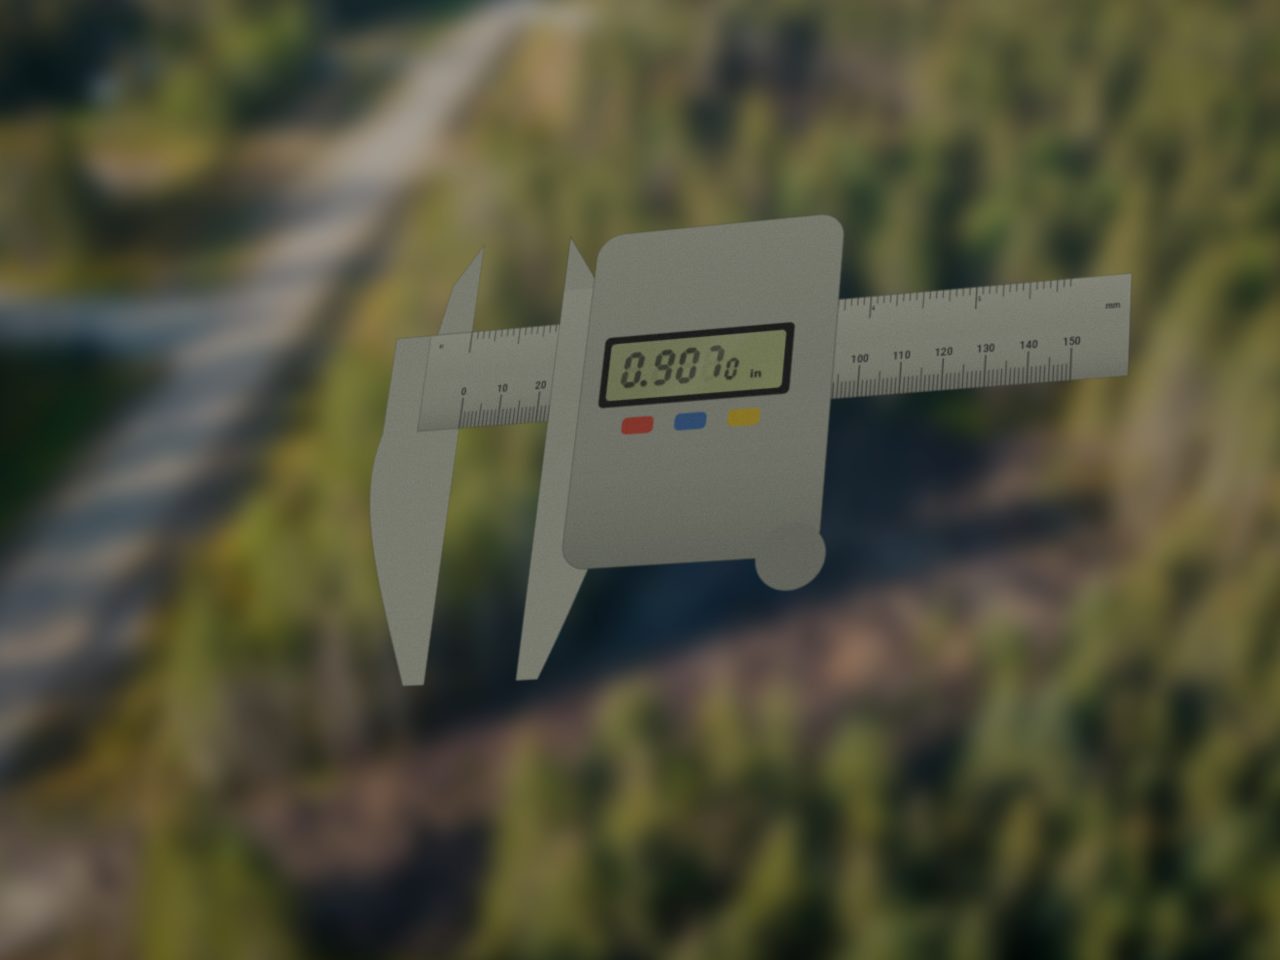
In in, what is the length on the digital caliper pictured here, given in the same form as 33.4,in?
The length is 0.9070,in
